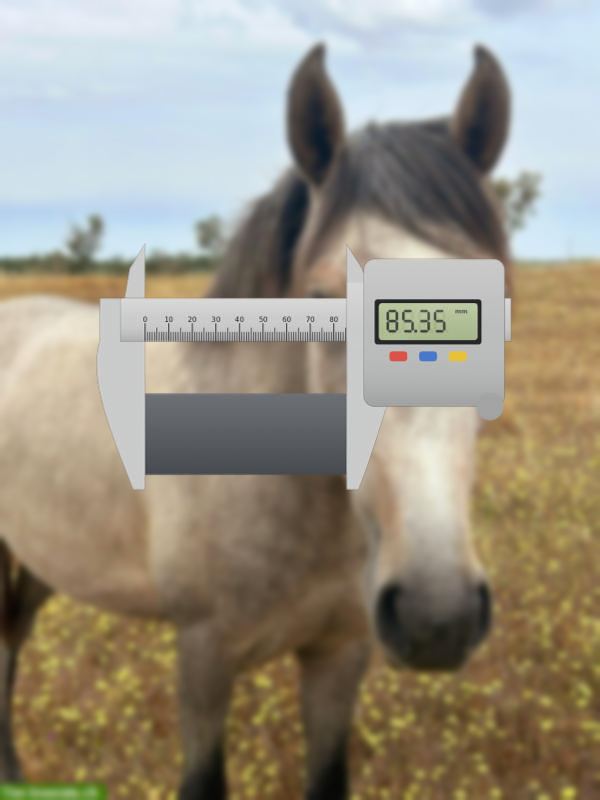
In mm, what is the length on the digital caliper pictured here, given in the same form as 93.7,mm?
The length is 85.35,mm
